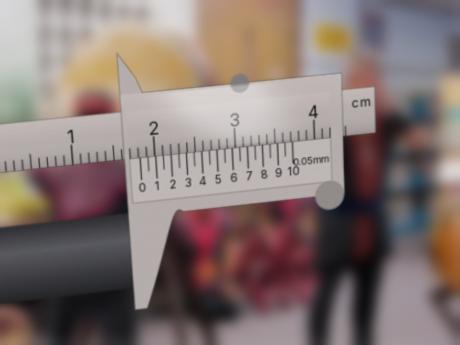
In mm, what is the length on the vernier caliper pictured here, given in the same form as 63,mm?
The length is 18.2,mm
